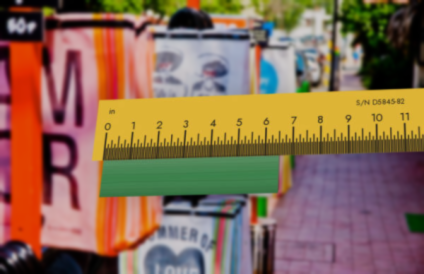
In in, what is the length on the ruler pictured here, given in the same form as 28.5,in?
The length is 6.5,in
